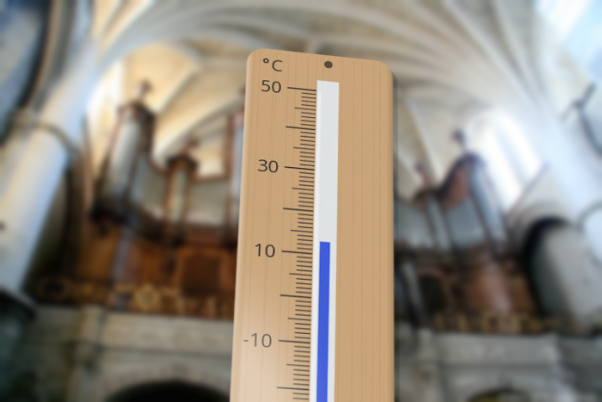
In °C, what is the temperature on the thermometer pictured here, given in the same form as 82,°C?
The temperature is 13,°C
